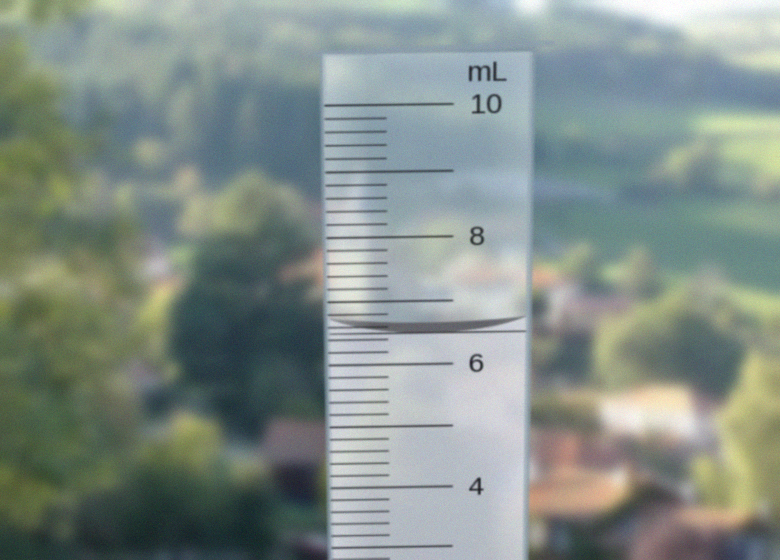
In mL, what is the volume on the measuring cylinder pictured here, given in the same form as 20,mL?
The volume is 6.5,mL
